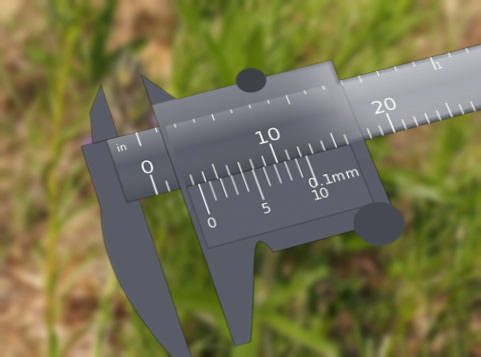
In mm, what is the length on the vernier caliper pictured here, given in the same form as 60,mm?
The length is 3.4,mm
